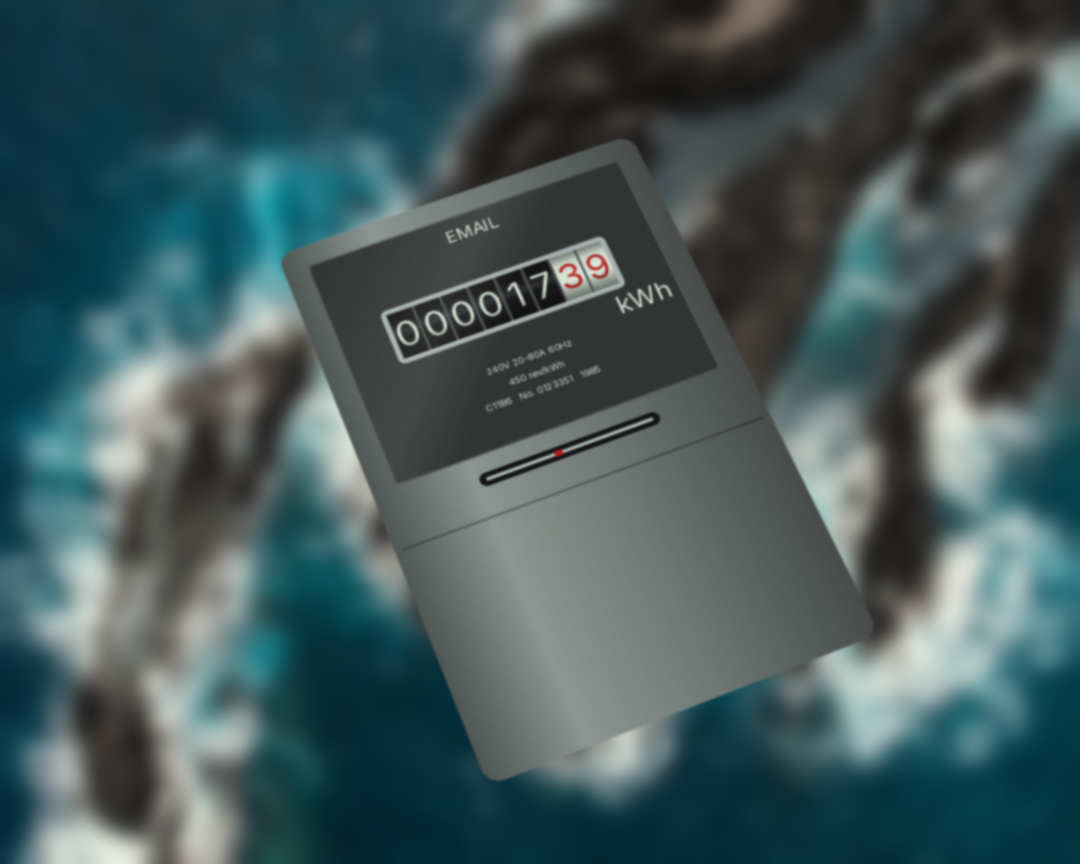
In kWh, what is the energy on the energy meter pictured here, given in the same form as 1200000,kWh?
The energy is 17.39,kWh
